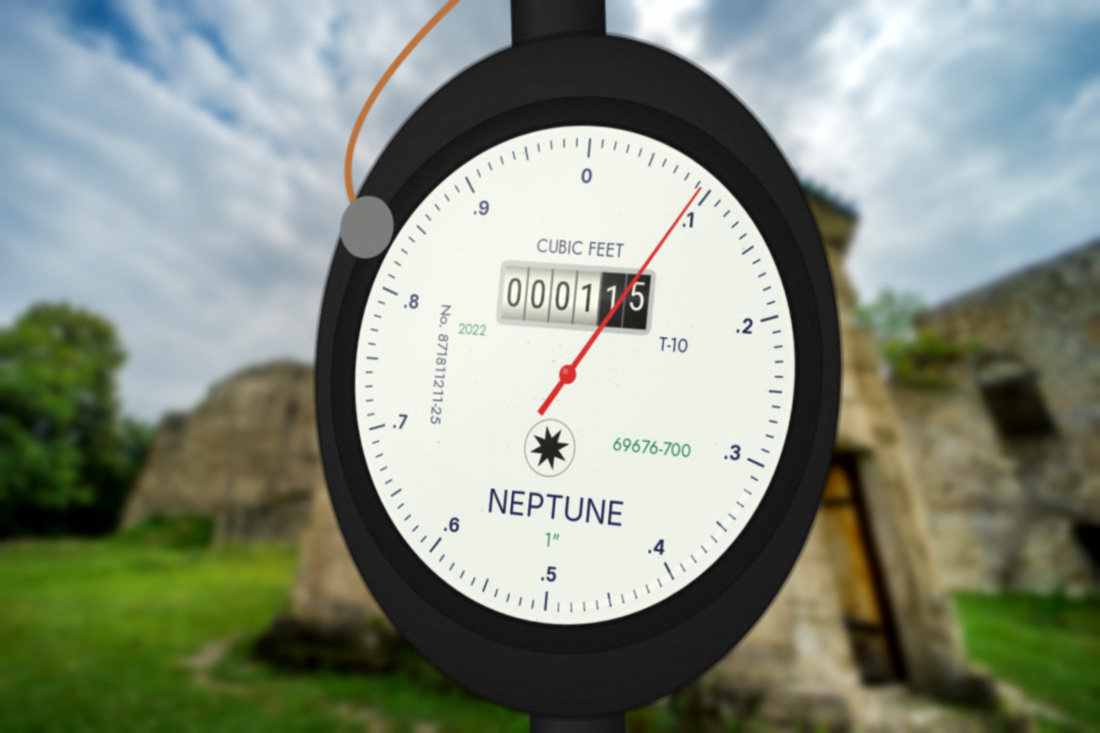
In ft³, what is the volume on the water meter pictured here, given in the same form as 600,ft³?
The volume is 115.09,ft³
